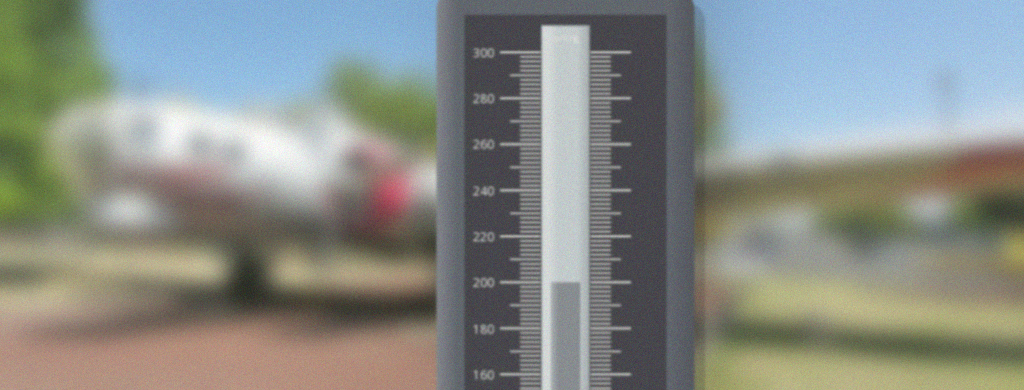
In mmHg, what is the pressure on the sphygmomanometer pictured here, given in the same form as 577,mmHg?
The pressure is 200,mmHg
